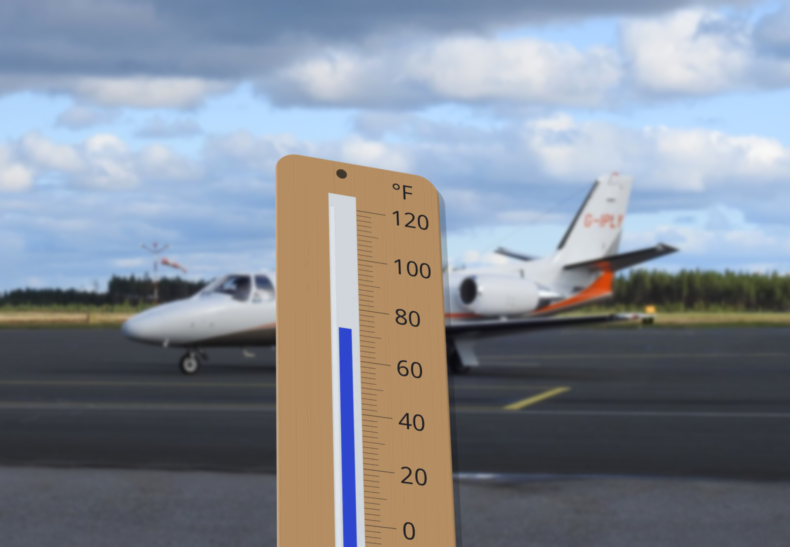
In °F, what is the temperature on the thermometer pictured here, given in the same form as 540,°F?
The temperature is 72,°F
